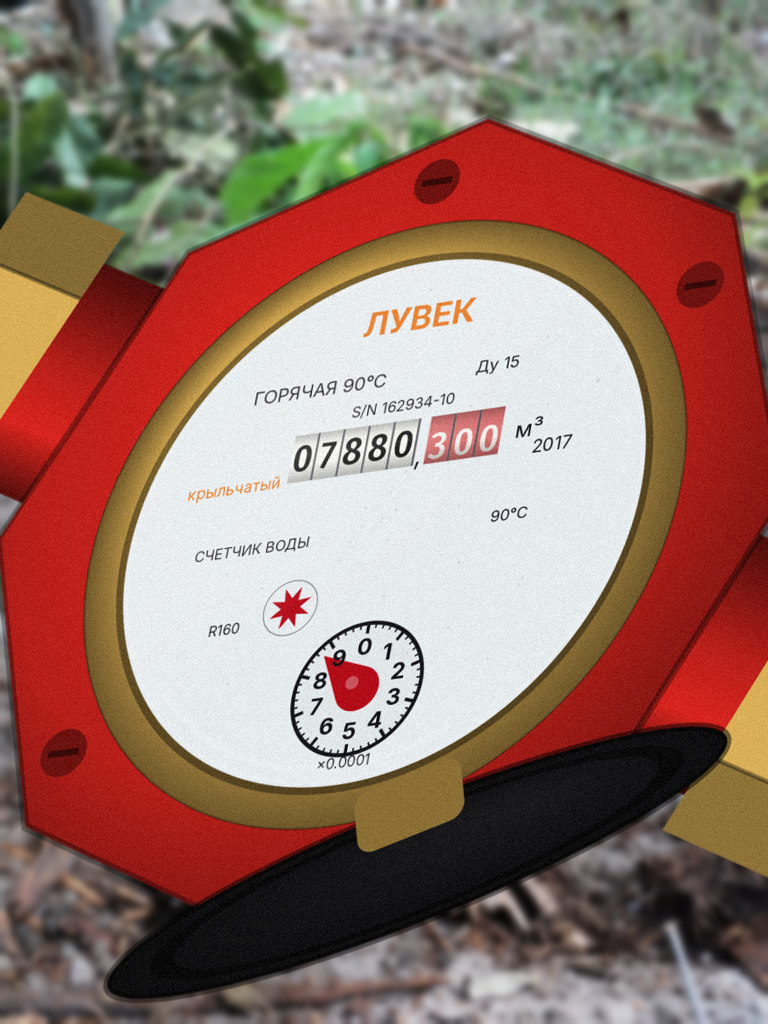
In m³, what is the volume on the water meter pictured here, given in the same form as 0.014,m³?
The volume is 7880.2998,m³
